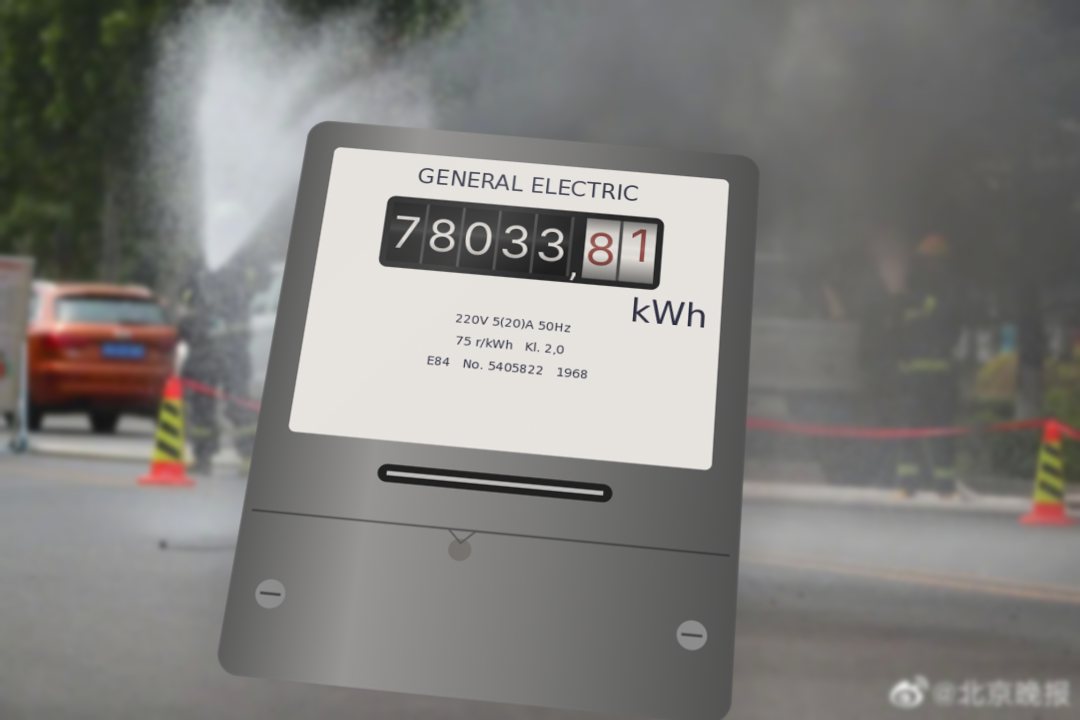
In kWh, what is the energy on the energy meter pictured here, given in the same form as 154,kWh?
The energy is 78033.81,kWh
